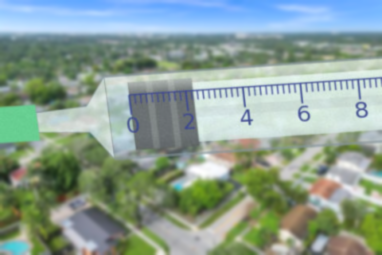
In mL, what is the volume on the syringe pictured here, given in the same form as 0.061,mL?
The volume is 0,mL
